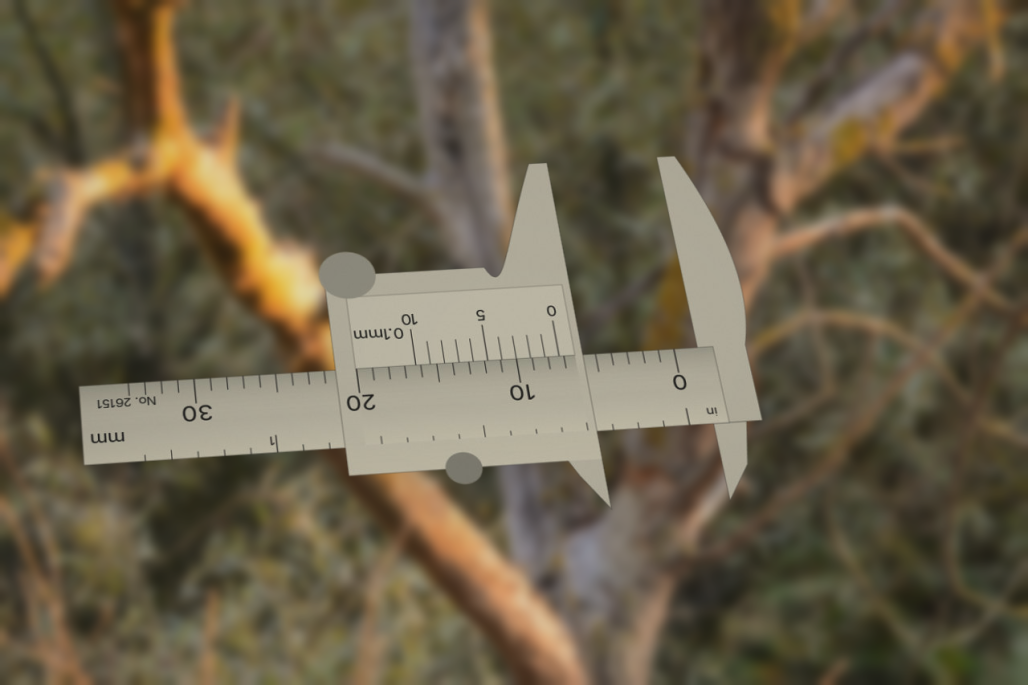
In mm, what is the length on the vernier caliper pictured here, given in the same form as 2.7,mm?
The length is 7.3,mm
